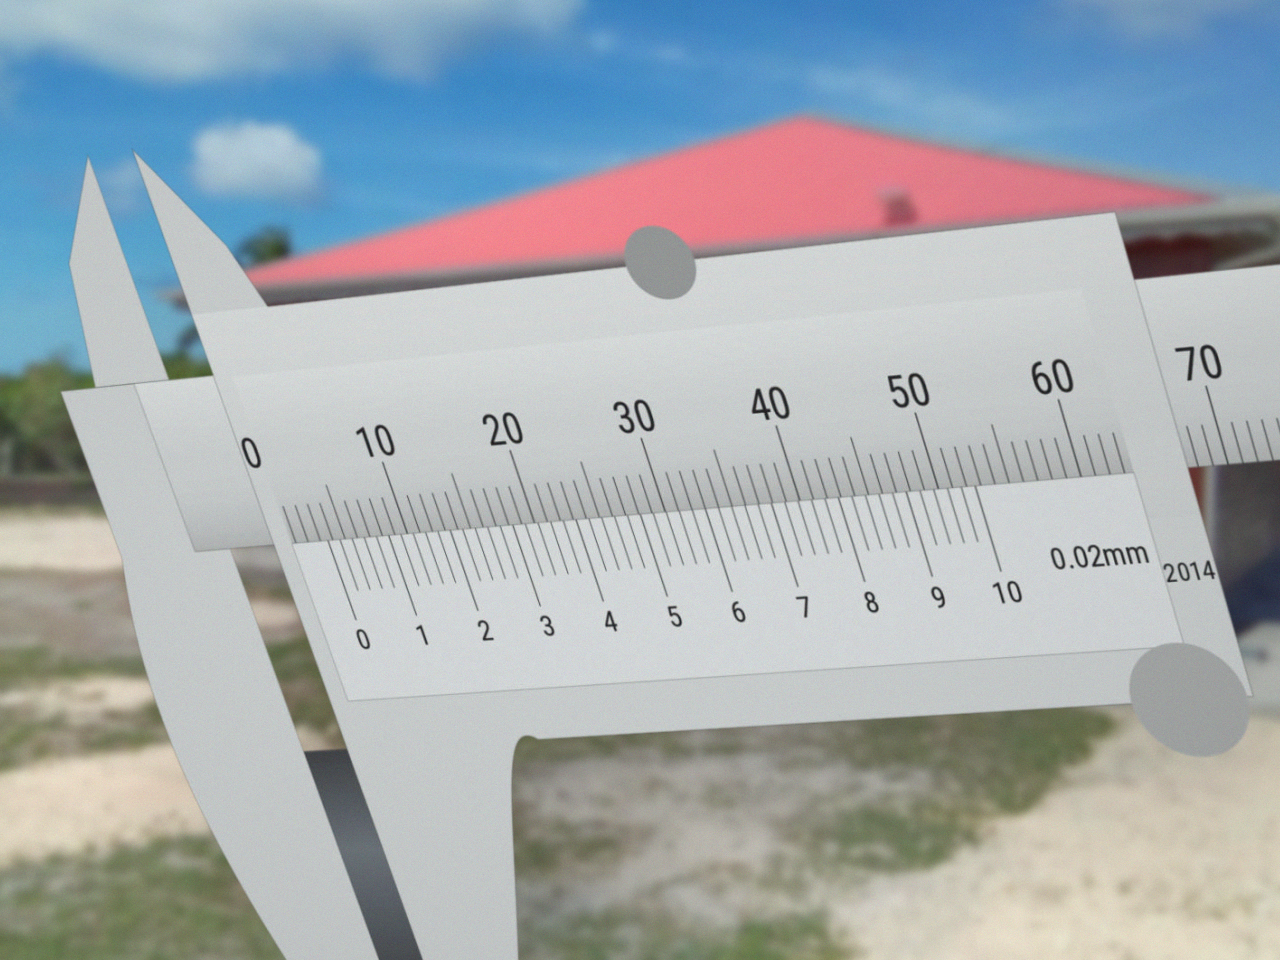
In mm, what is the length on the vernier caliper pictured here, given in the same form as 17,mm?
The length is 3.6,mm
